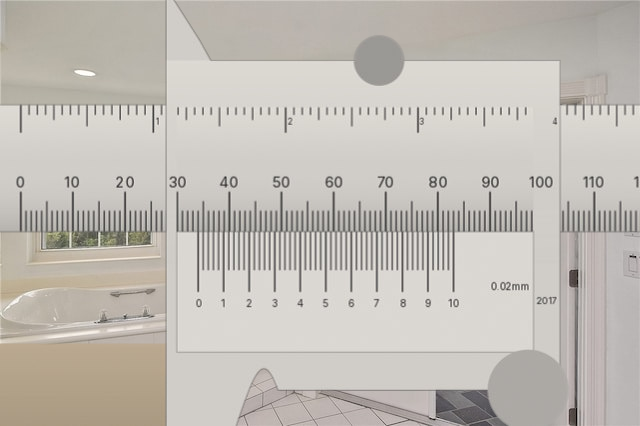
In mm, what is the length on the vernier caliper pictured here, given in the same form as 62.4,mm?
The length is 34.0,mm
